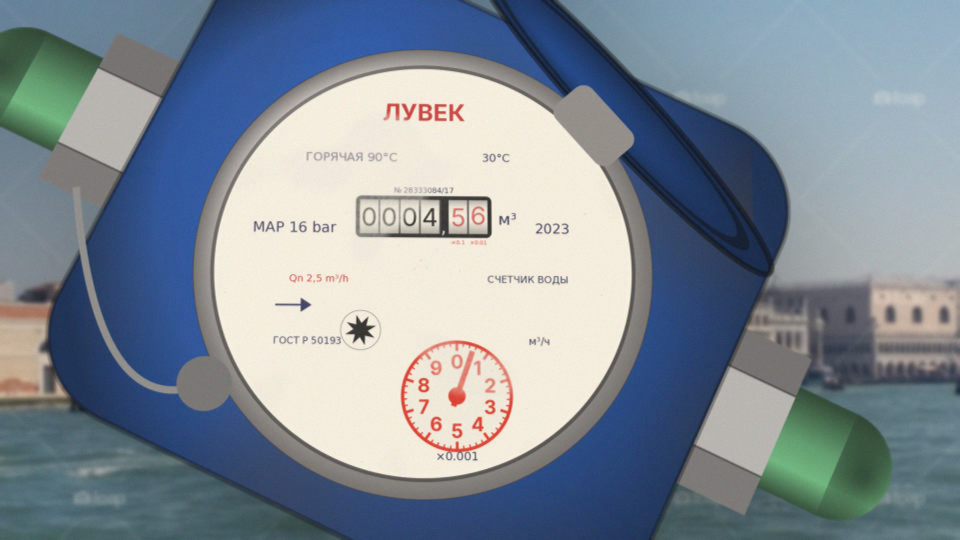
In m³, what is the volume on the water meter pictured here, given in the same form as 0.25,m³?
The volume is 4.560,m³
